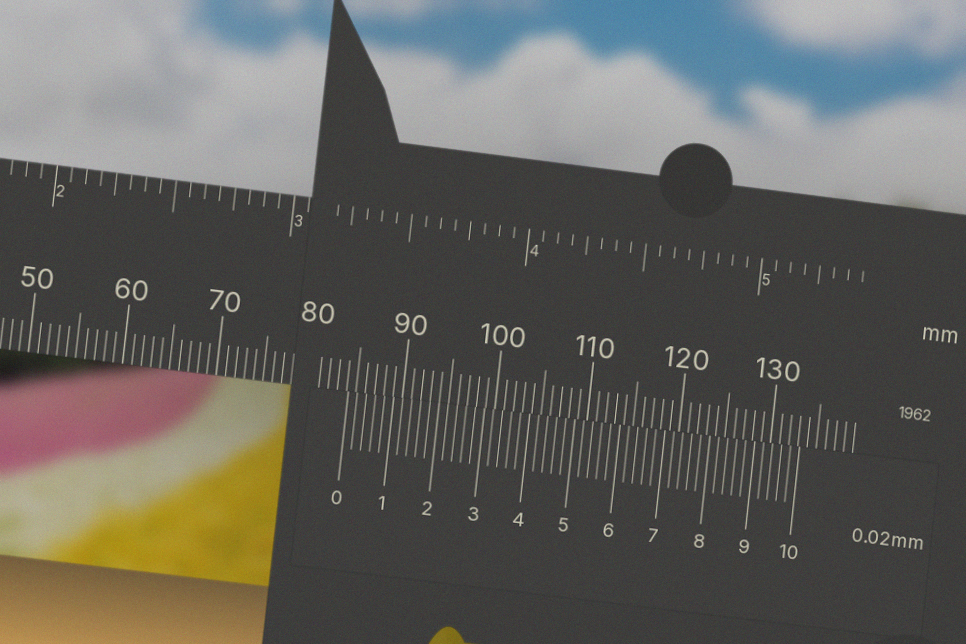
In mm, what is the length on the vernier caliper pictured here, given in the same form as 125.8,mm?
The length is 84.2,mm
